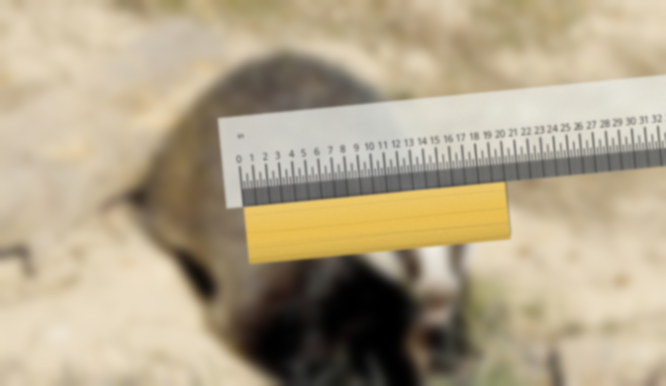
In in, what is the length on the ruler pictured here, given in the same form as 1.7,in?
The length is 20,in
